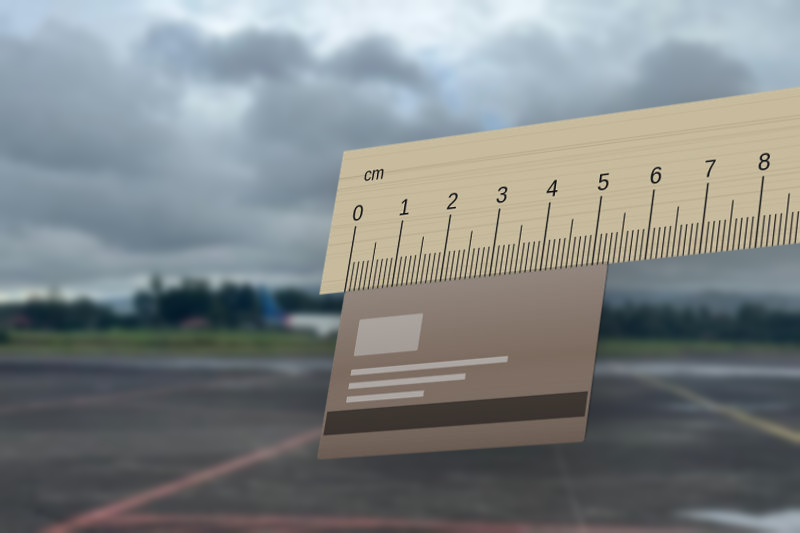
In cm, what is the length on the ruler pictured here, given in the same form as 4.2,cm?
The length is 5.3,cm
